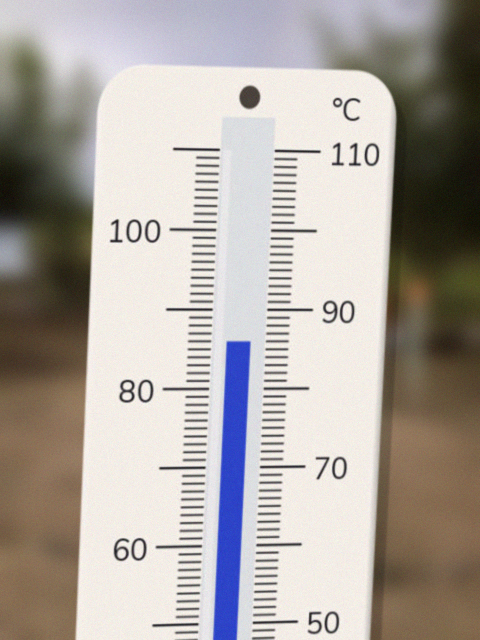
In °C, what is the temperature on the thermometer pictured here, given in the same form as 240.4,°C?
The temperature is 86,°C
